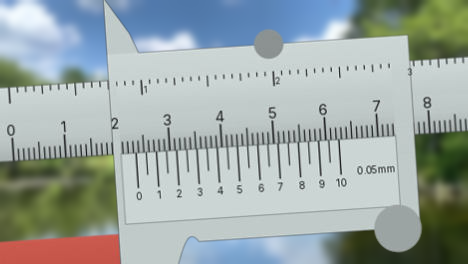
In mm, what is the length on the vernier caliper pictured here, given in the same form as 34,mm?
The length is 23.5,mm
